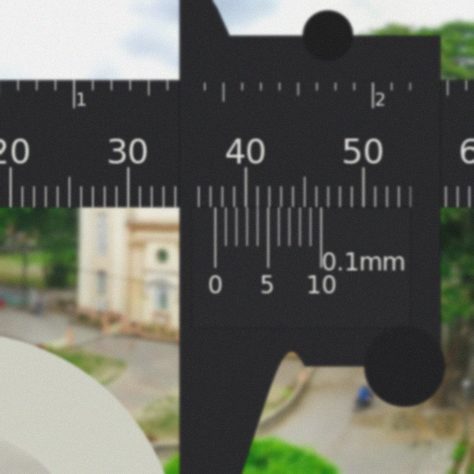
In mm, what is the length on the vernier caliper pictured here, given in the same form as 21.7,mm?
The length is 37.4,mm
